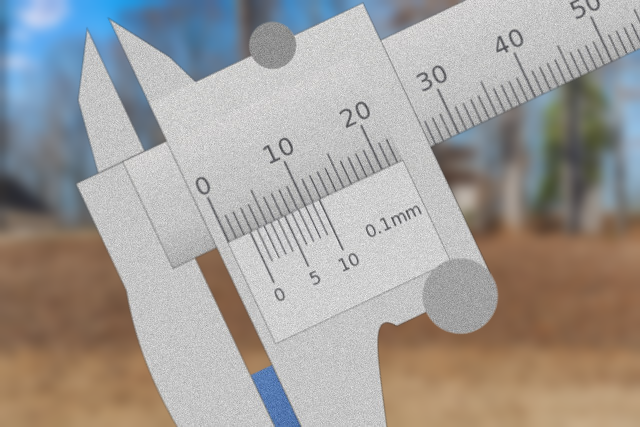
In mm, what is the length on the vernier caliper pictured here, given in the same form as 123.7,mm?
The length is 2.8,mm
